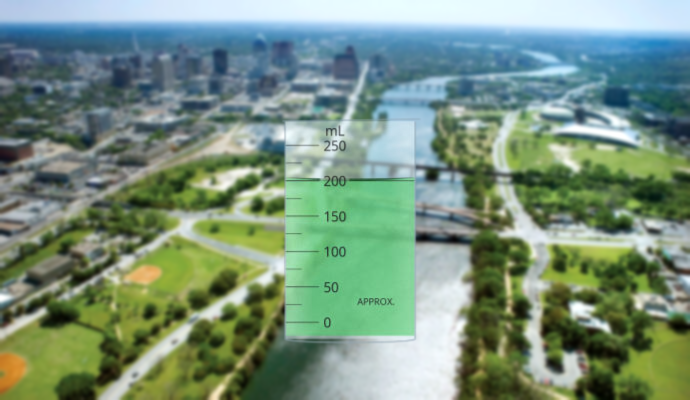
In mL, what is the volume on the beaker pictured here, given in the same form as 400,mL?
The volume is 200,mL
